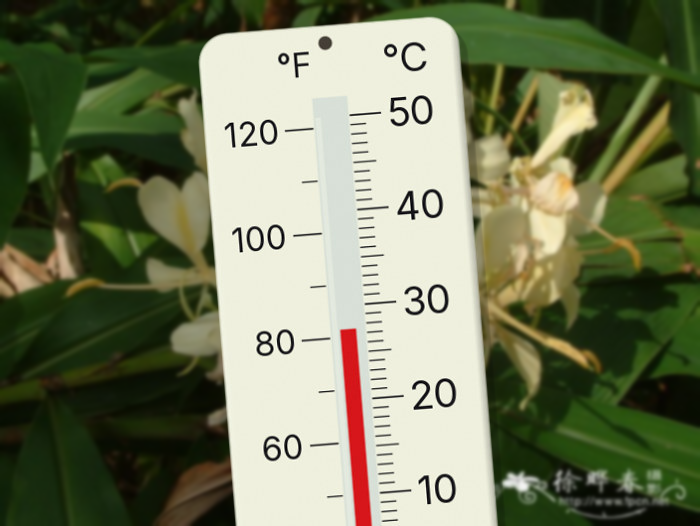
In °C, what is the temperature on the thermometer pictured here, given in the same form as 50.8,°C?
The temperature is 27.5,°C
